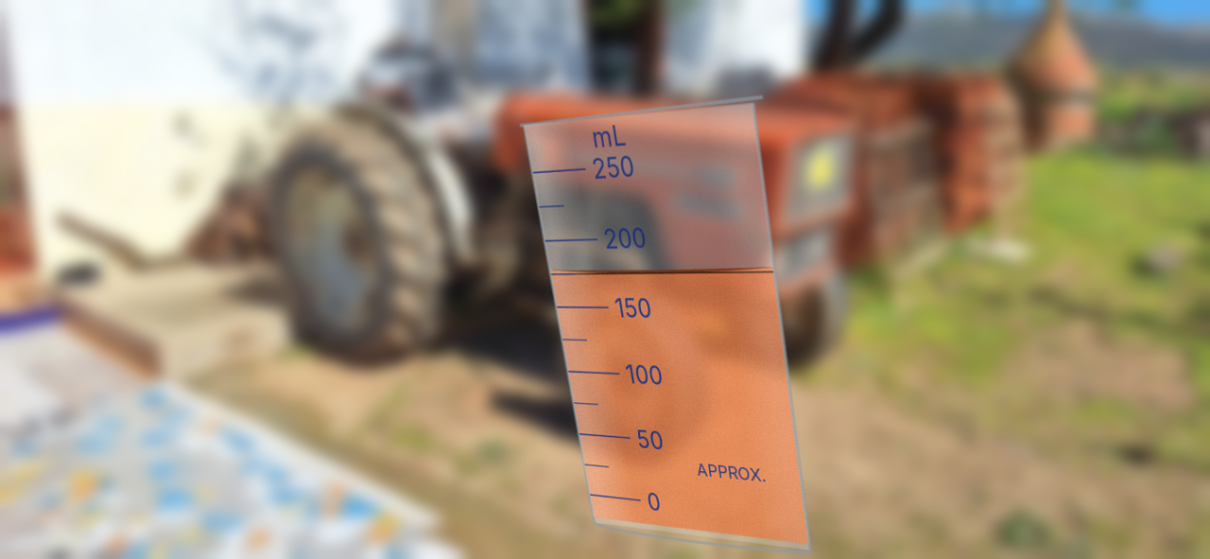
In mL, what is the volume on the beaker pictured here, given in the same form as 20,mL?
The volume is 175,mL
